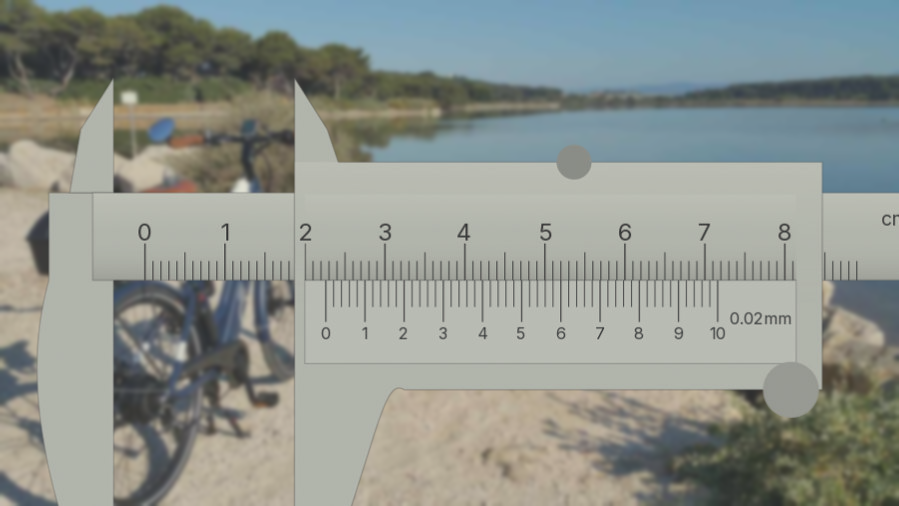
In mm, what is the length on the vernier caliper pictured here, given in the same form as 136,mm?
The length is 22.6,mm
